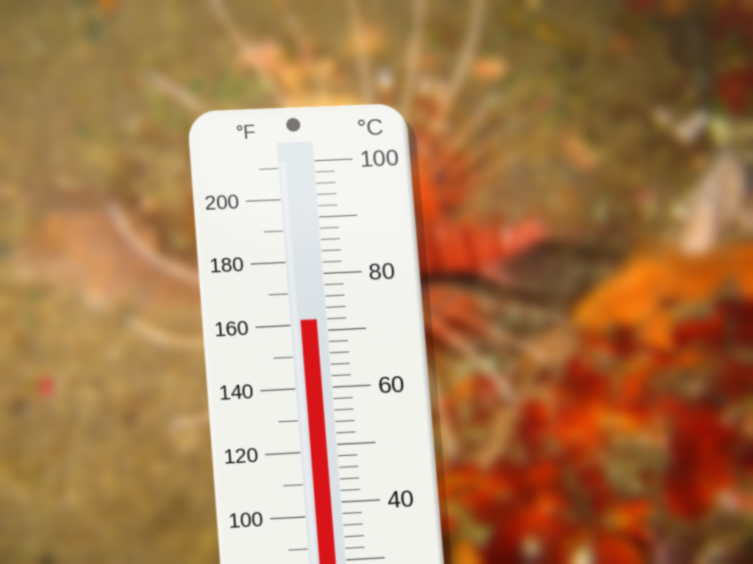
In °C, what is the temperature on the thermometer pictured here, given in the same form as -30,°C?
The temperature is 72,°C
